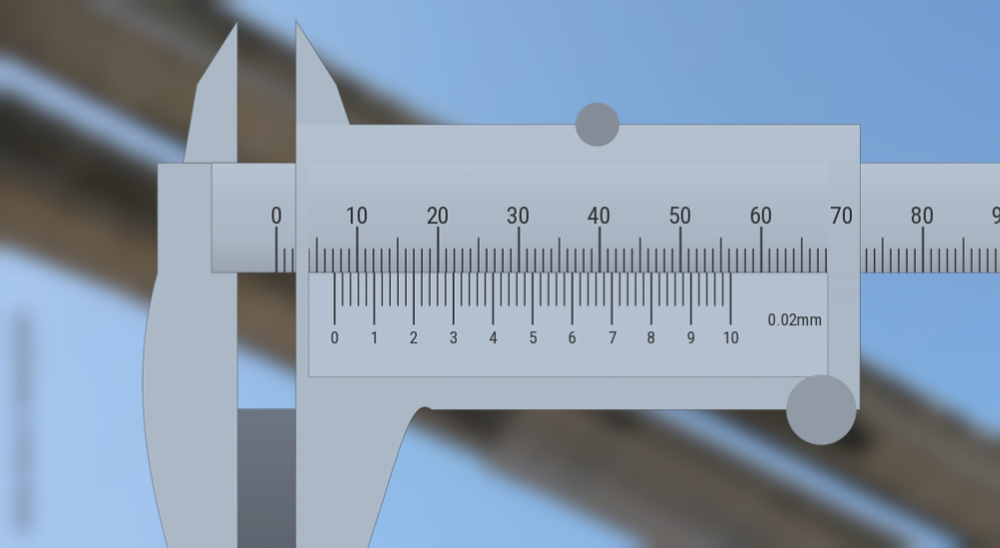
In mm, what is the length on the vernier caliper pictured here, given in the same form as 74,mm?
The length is 7.2,mm
